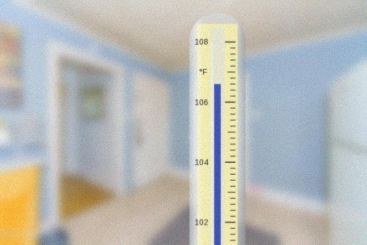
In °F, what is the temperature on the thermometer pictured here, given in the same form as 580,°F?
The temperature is 106.6,°F
